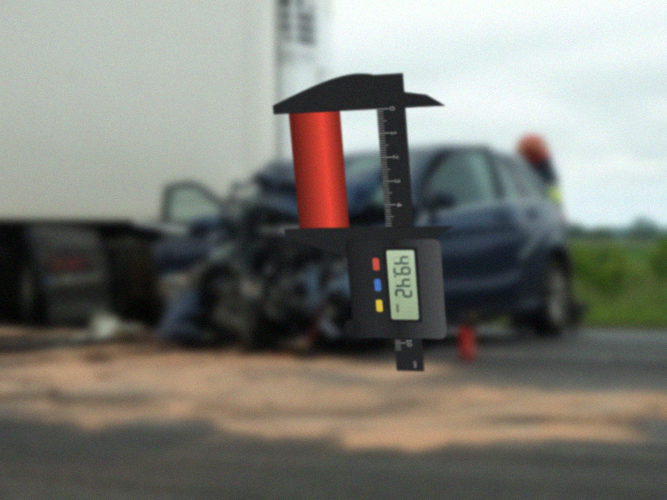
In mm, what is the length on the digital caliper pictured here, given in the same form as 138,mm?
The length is 49.42,mm
